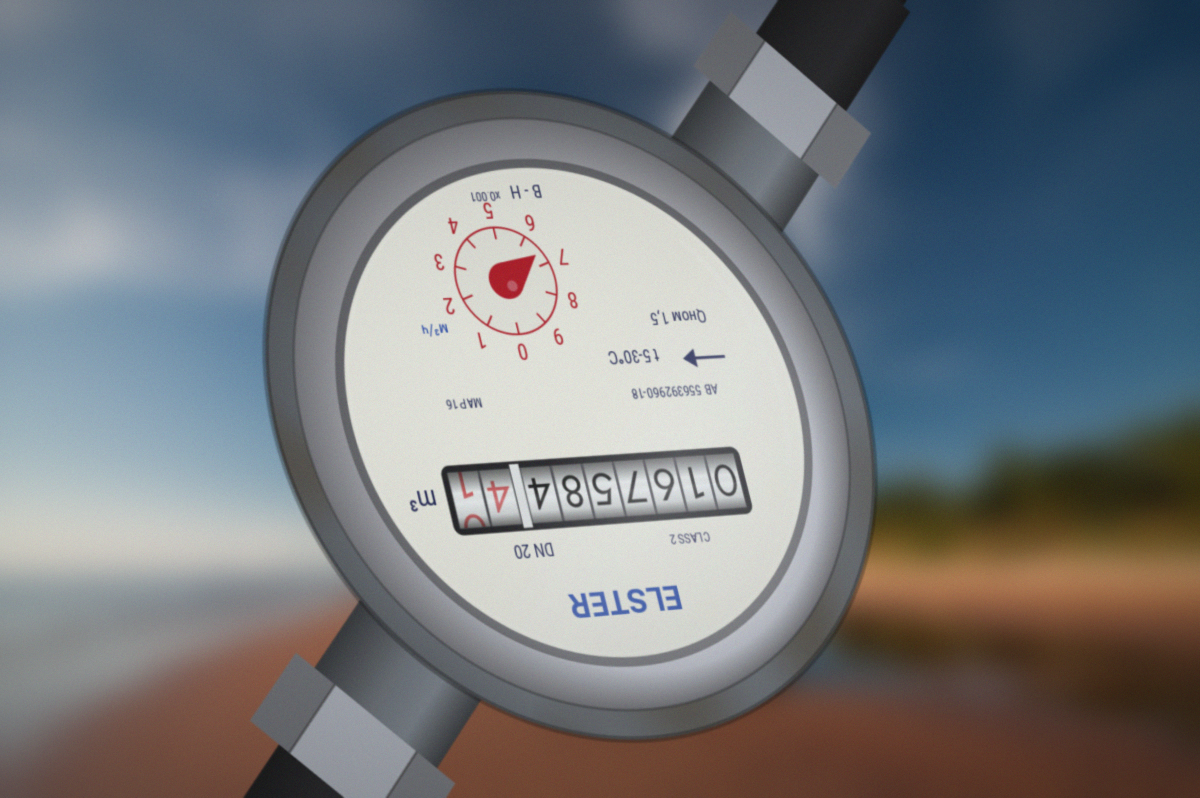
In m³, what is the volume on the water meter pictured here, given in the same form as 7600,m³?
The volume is 167584.406,m³
